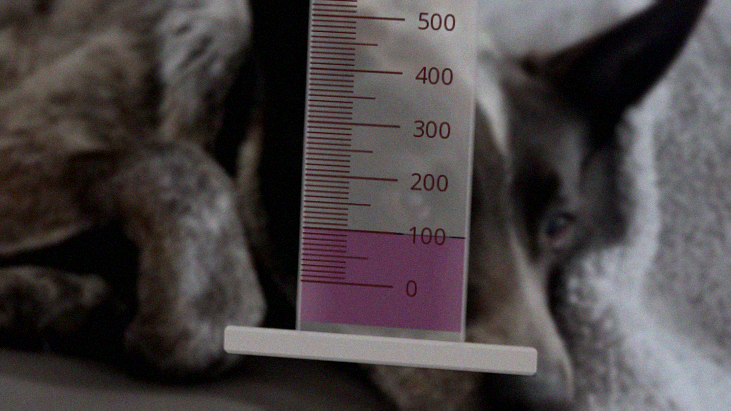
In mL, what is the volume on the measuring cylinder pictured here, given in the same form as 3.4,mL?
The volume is 100,mL
